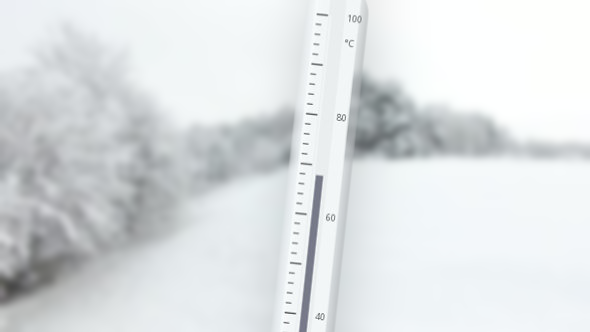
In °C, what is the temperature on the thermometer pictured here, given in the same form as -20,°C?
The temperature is 68,°C
